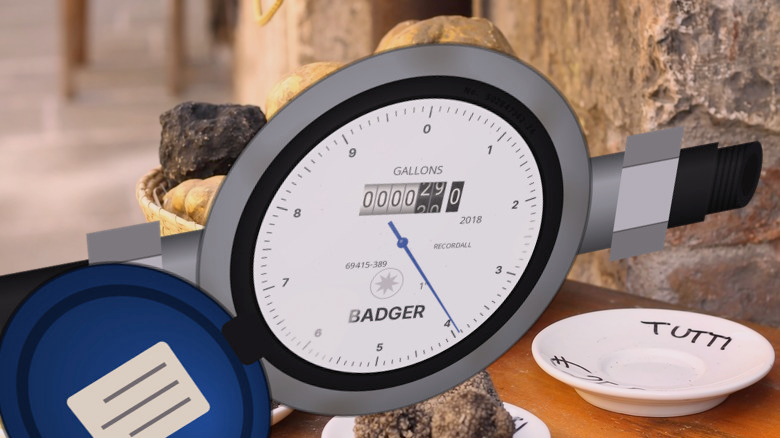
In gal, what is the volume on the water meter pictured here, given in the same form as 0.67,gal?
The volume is 293.9,gal
